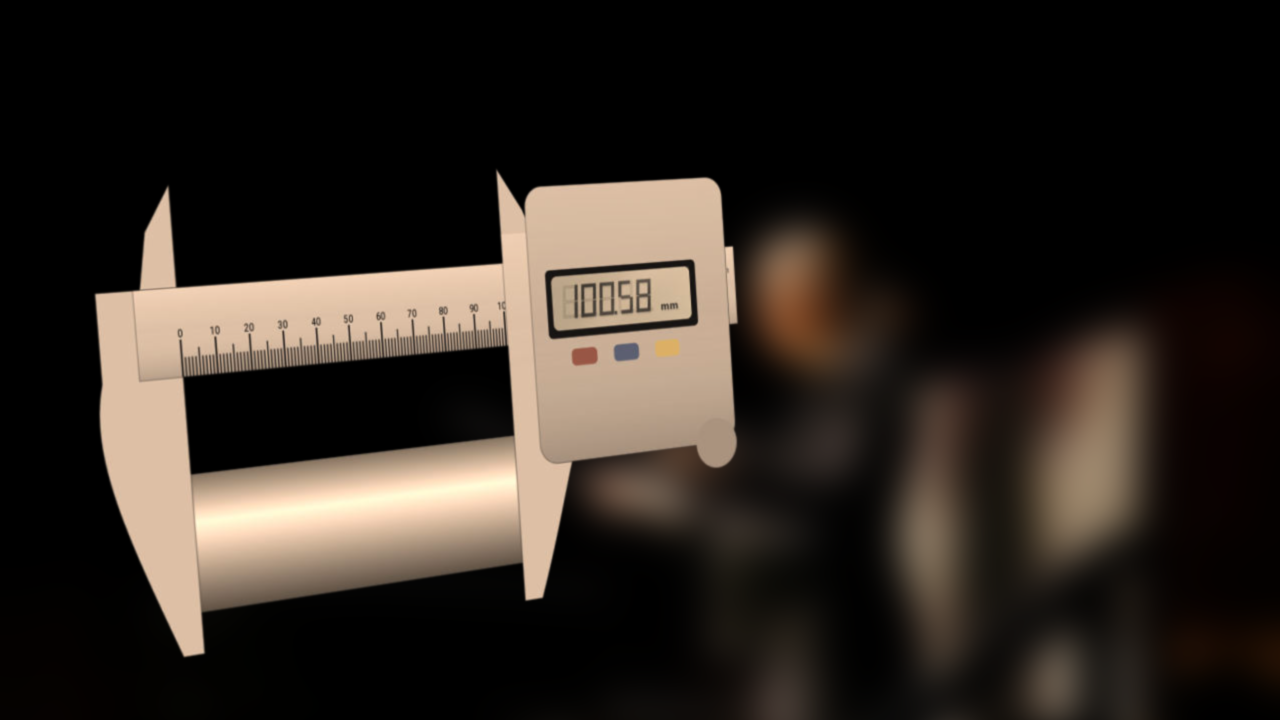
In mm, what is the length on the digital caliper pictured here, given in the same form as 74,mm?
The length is 100.58,mm
